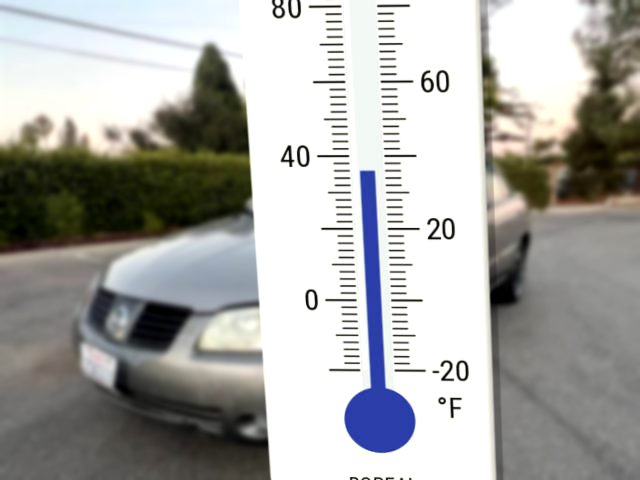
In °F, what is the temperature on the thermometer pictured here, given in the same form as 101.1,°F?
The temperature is 36,°F
